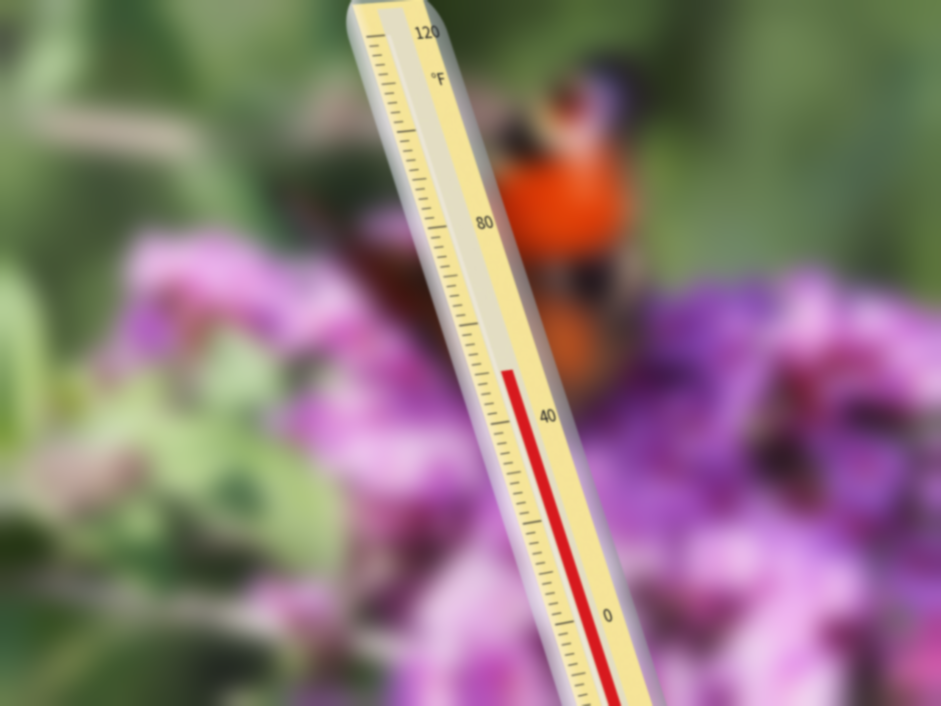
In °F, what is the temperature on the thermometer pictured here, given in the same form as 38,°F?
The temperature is 50,°F
